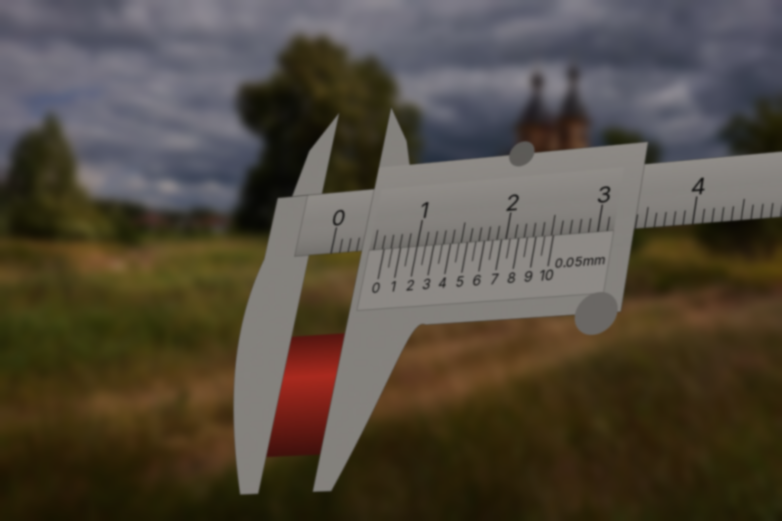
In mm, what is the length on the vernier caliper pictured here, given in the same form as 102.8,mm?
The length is 6.2,mm
